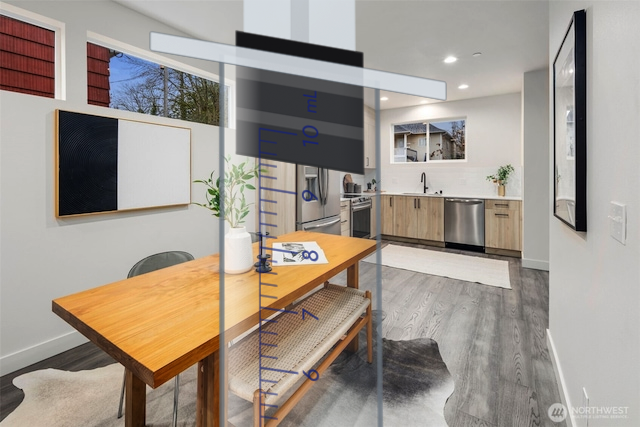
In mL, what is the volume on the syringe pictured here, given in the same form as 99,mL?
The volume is 9.5,mL
